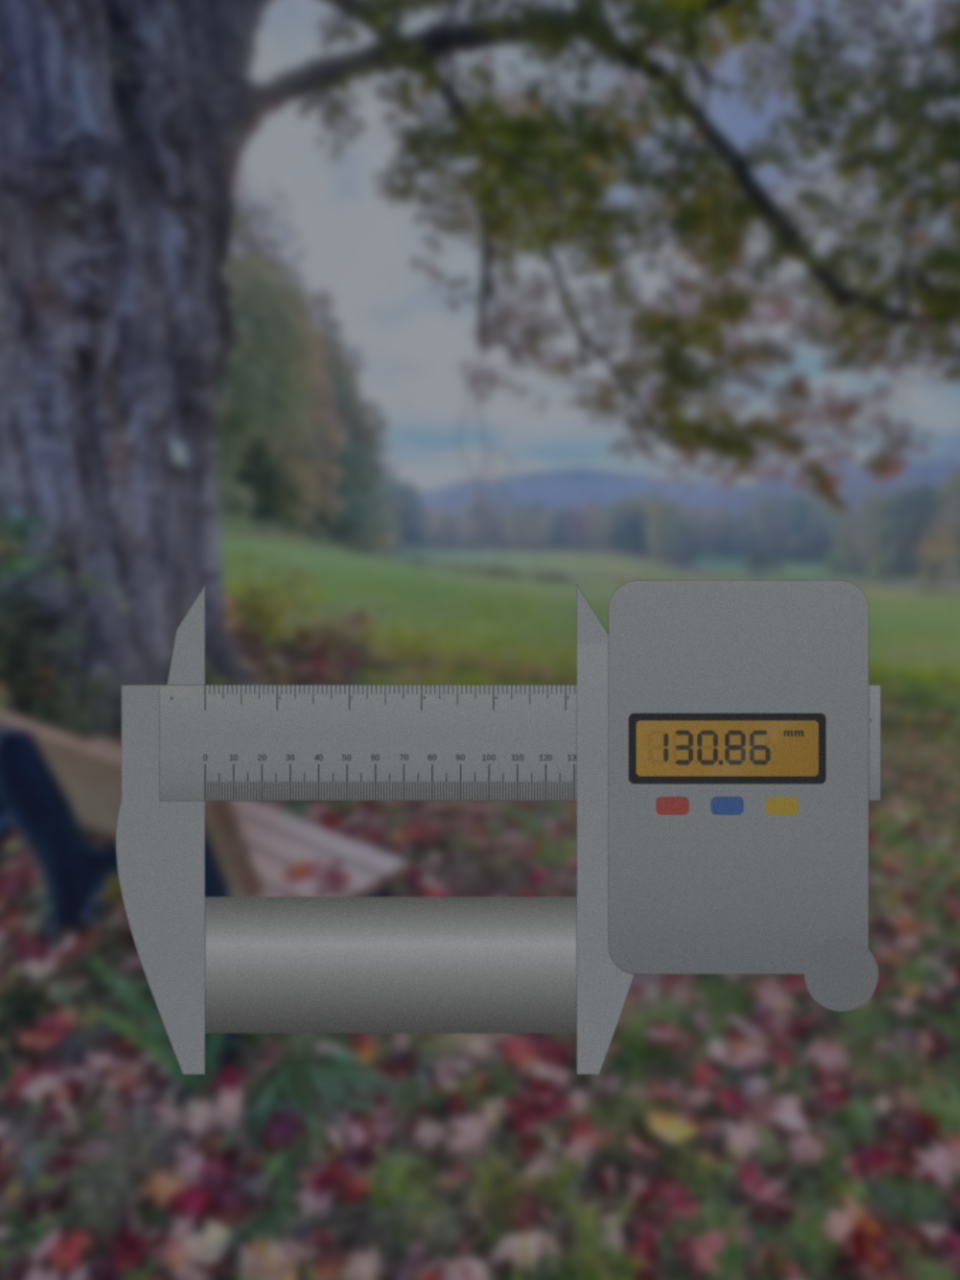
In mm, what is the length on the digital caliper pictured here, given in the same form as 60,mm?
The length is 130.86,mm
